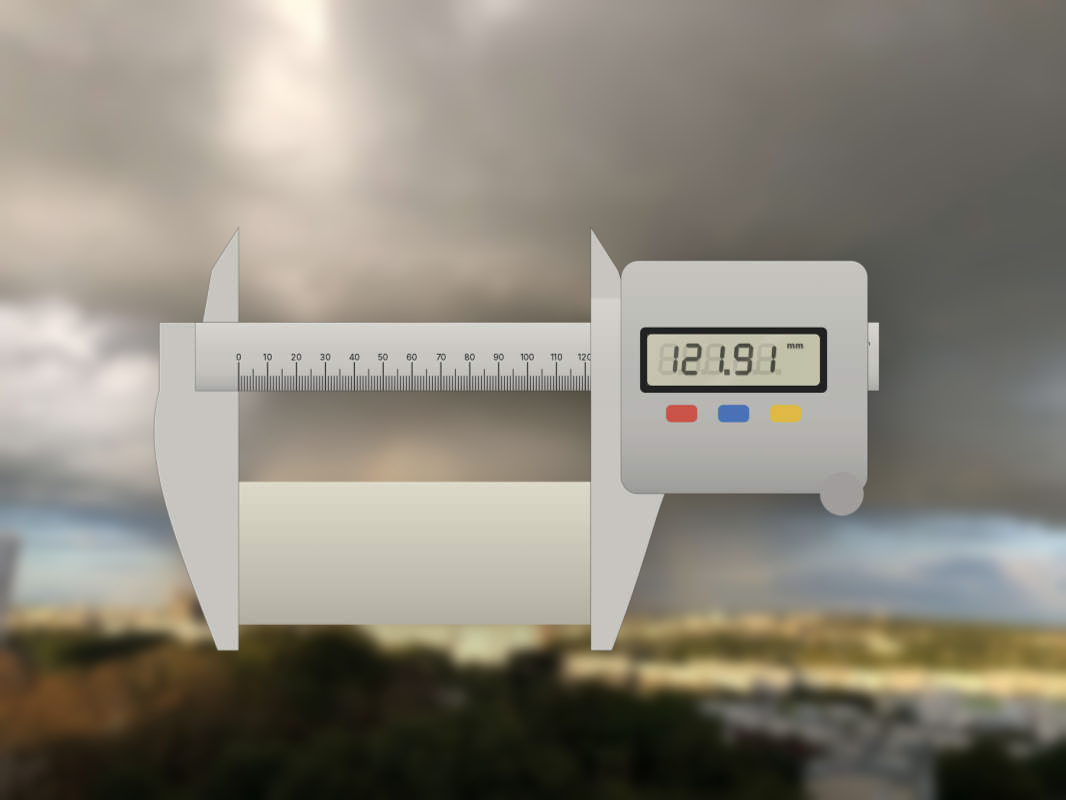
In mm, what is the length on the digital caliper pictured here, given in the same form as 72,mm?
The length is 121.91,mm
